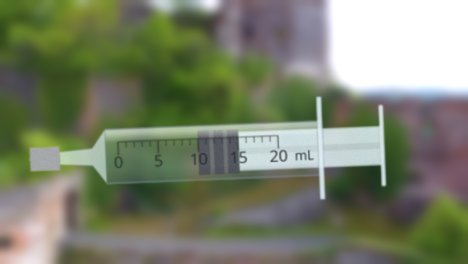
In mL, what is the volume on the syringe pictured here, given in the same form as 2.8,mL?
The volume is 10,mL
